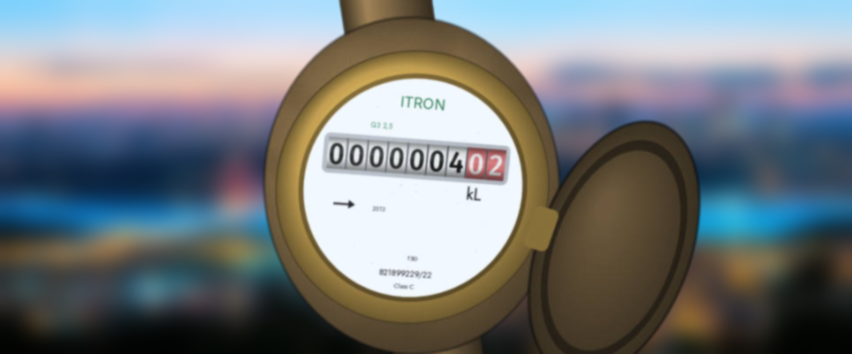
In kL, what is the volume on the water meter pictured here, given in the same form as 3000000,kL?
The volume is 4.02,kL
